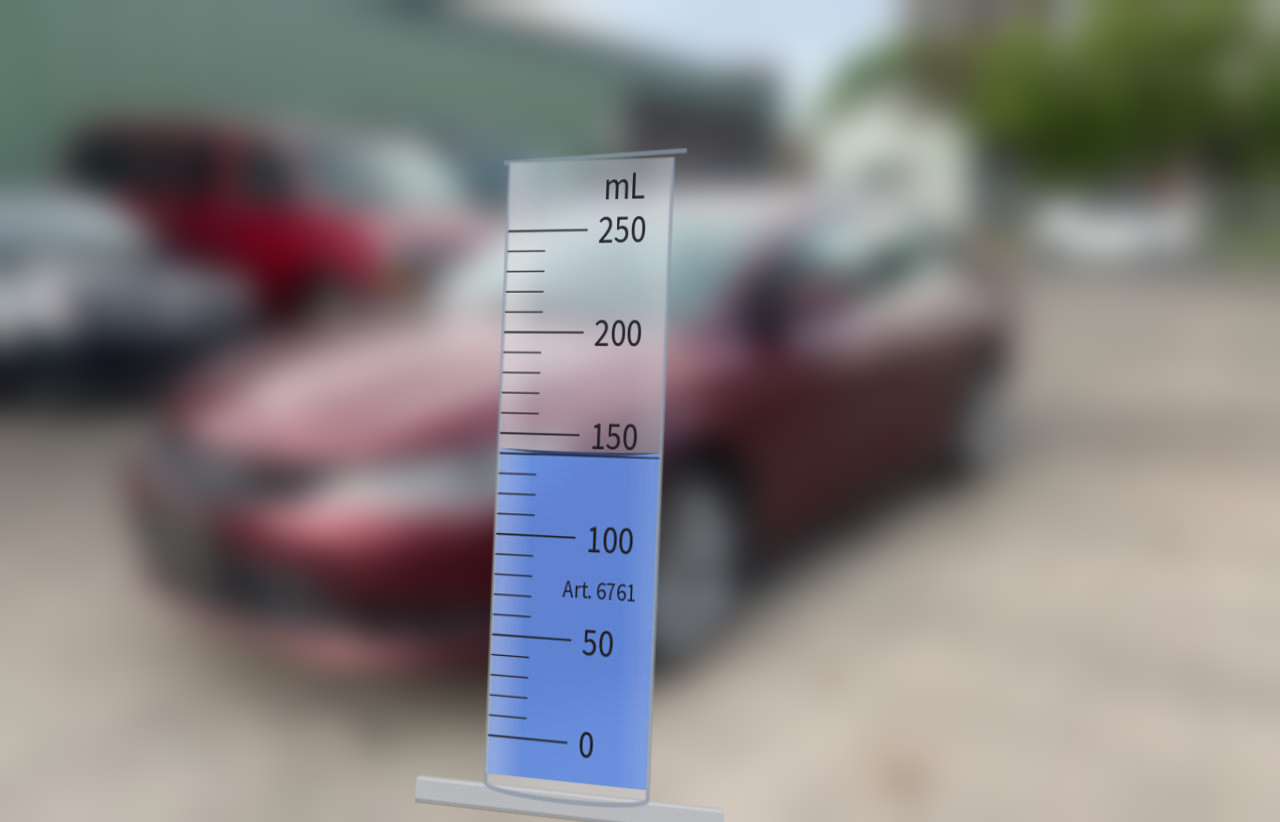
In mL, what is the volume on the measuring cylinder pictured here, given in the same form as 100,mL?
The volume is 140,mL
